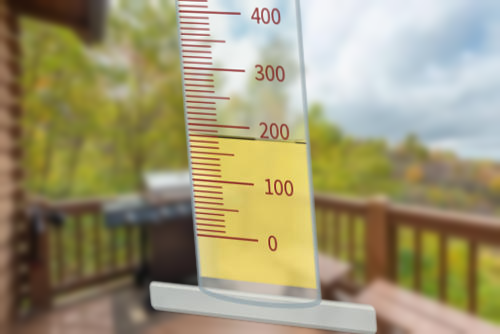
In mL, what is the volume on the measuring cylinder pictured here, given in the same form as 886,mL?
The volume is 180,mL
